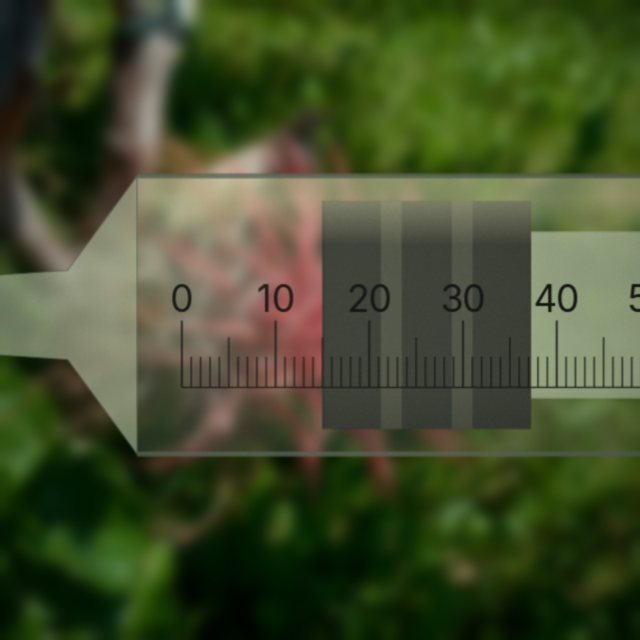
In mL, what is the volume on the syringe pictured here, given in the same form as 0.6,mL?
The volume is 15,mL
